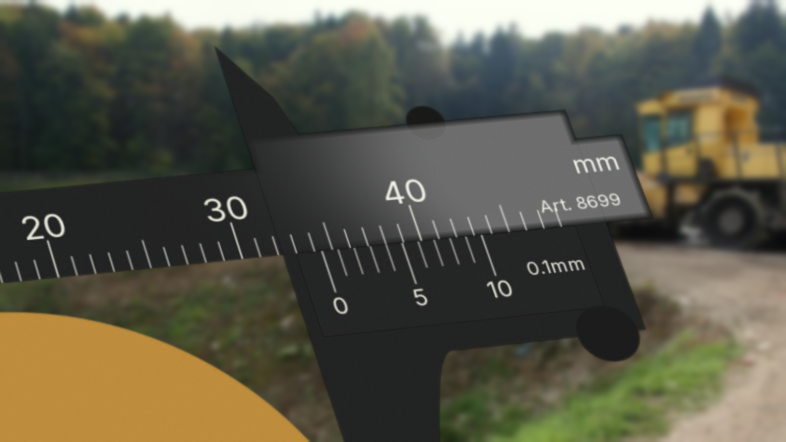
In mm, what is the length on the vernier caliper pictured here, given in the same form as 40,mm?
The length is 34.4,mm
